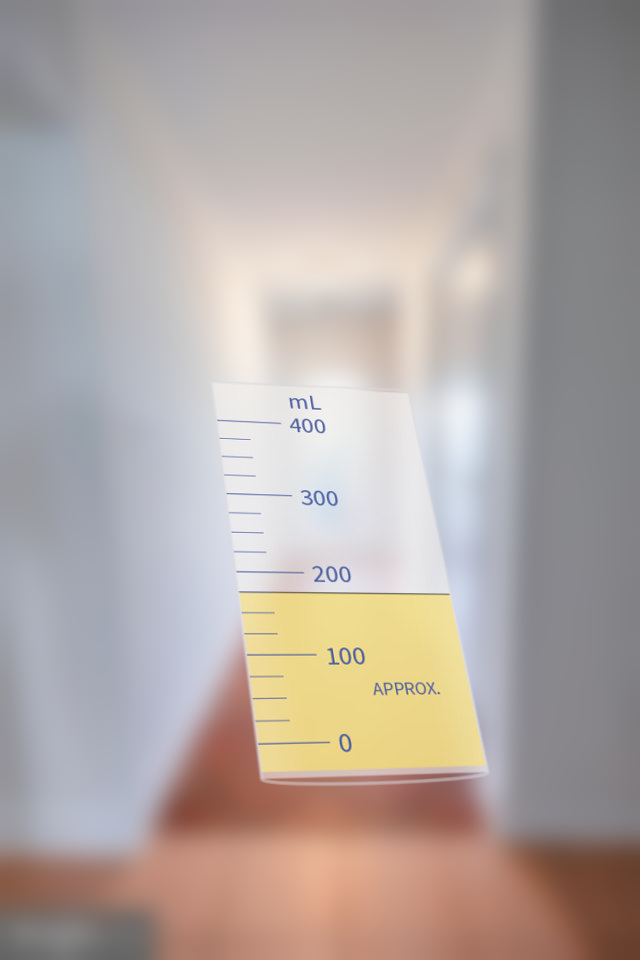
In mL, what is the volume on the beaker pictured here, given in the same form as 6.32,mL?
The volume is 175,mL
